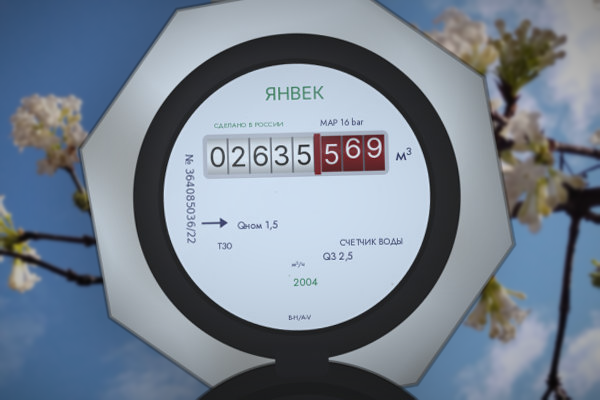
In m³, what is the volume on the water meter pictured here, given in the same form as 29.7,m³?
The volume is 2635.569,m³
